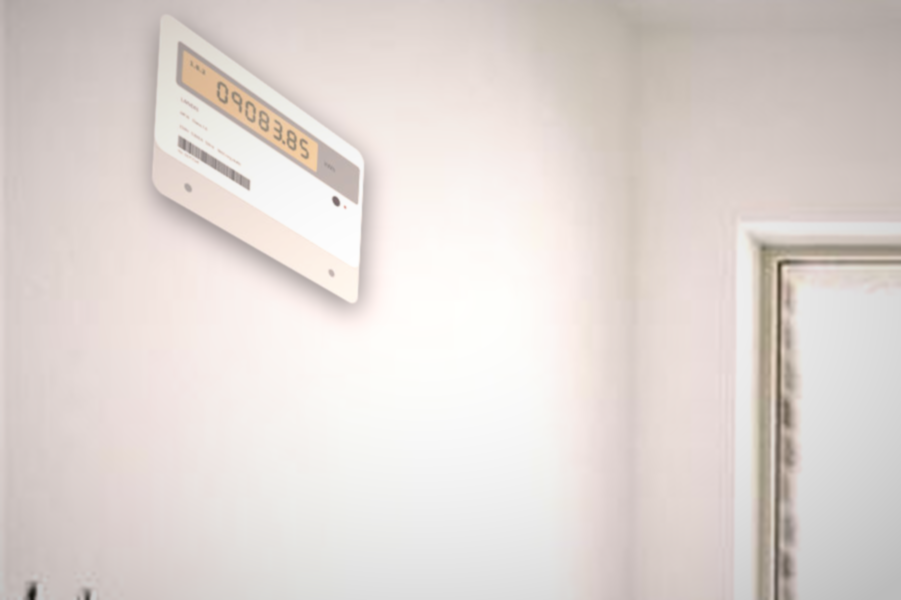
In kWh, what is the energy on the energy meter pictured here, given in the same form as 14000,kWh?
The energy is 9083.85,kWh
